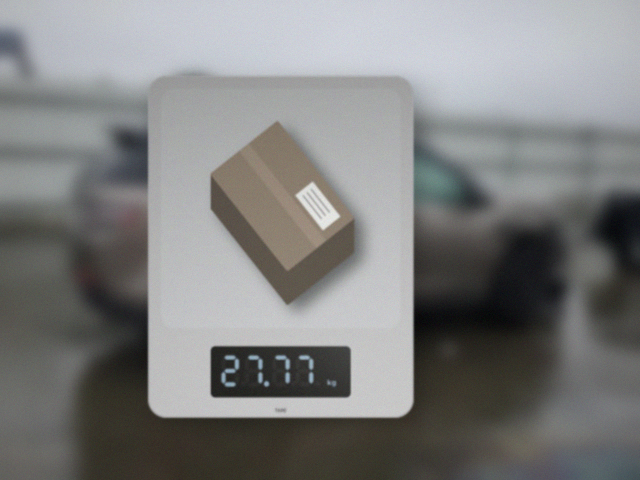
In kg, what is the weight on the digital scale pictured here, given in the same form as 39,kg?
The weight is 27.77,kg
